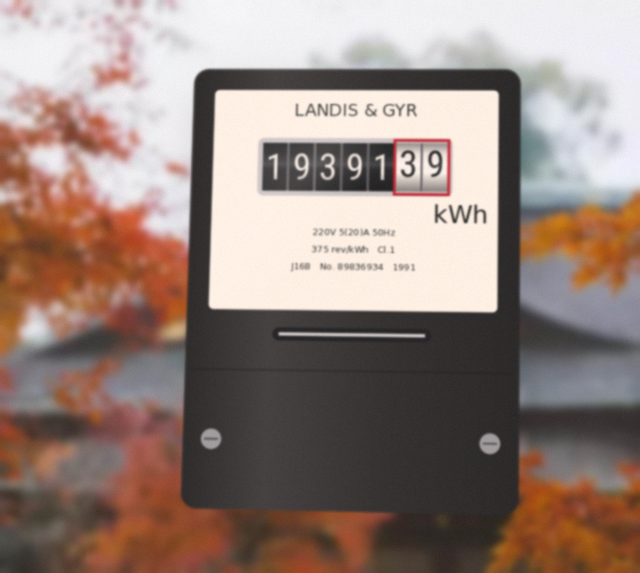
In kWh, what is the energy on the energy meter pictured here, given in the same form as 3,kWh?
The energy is 19391.39,kWh
